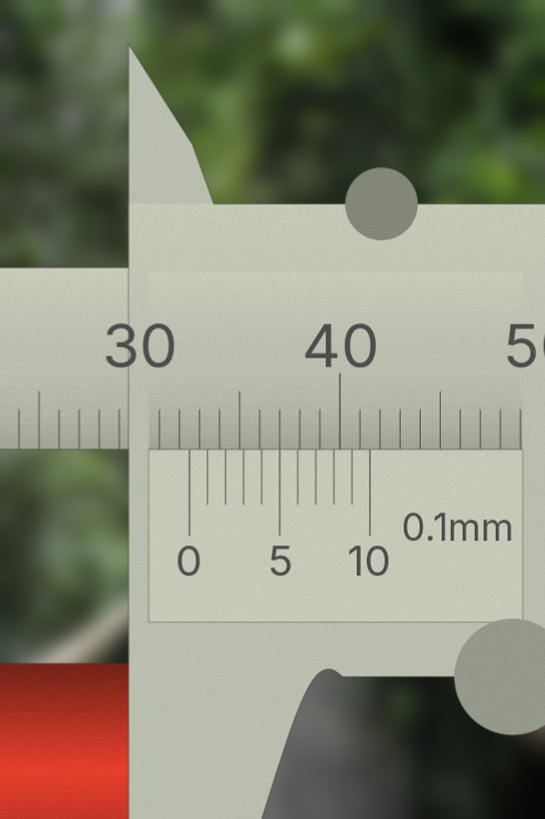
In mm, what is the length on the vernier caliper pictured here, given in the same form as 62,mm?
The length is 32.5,mm
